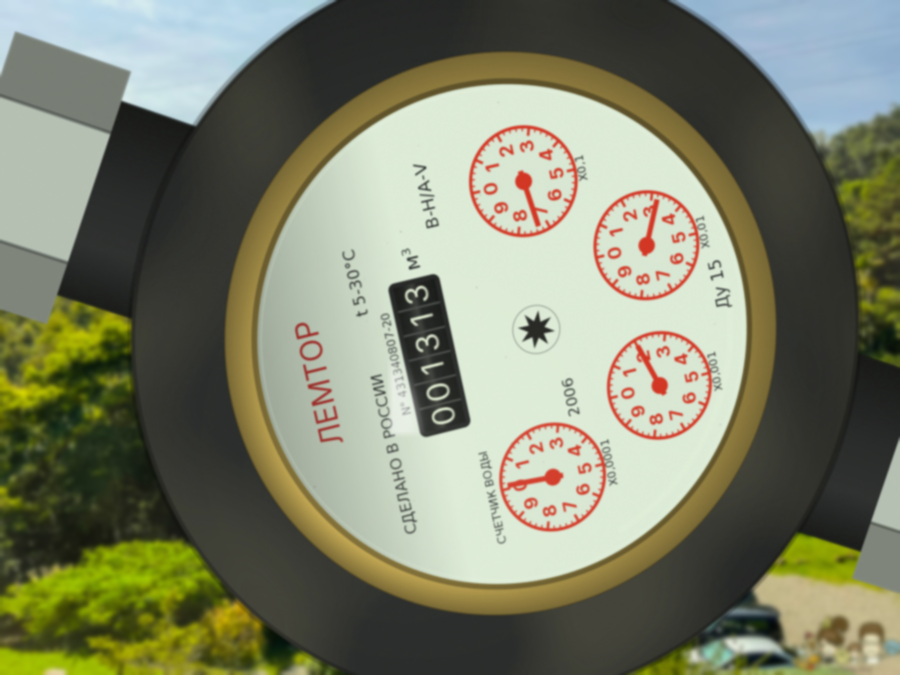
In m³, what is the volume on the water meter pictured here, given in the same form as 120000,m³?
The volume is 1313.7320,m³
